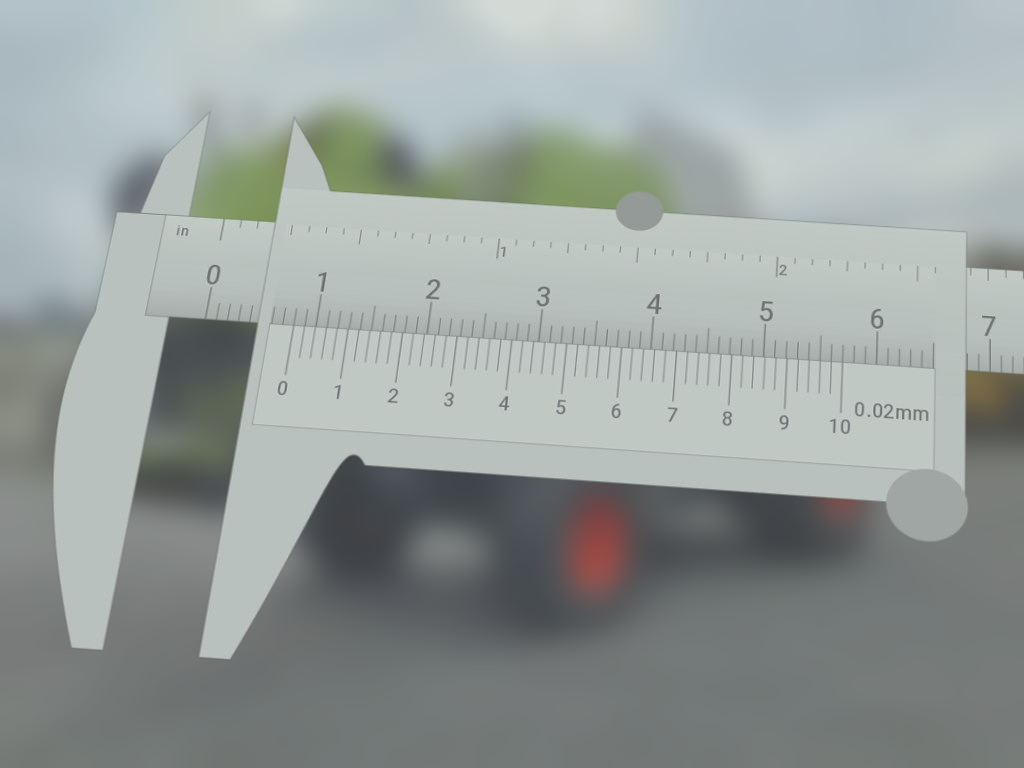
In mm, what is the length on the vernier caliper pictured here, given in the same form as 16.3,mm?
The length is 8.0,mm
